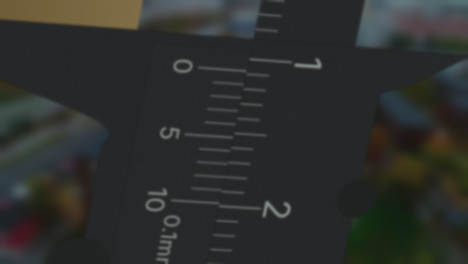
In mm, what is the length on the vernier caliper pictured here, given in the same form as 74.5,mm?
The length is 10.8,mm
